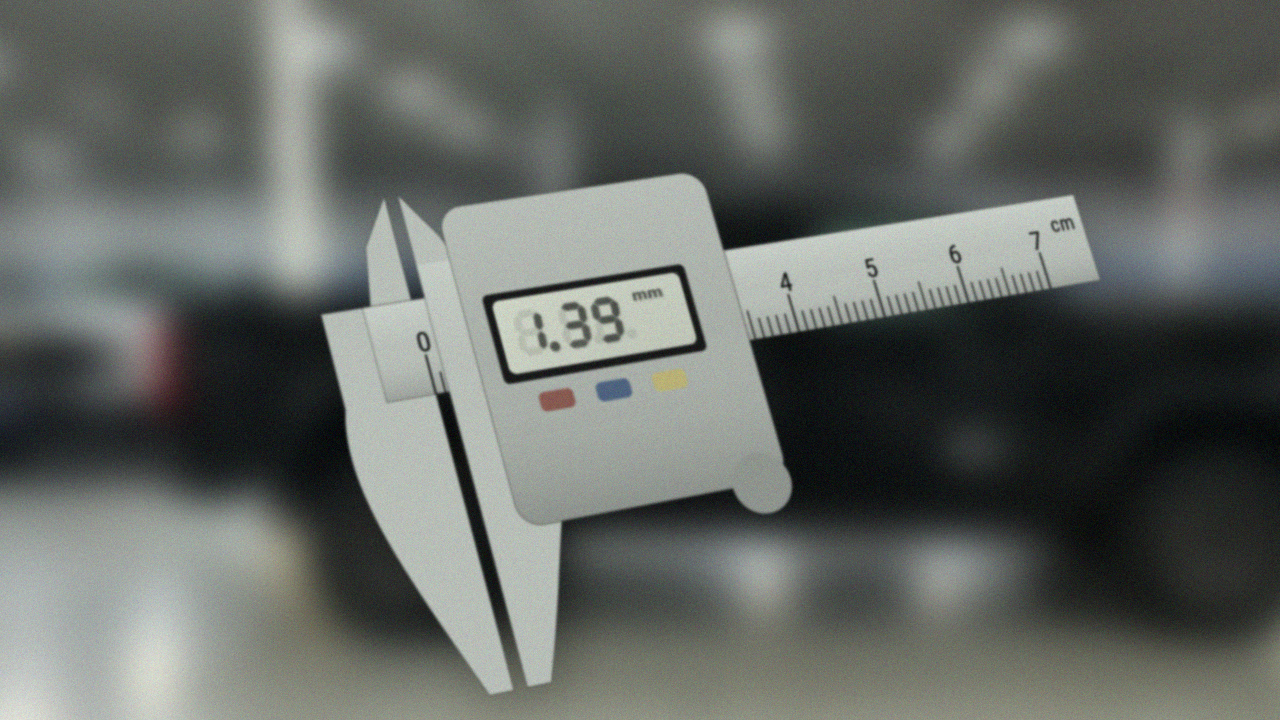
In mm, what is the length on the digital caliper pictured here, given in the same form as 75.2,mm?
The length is 1.39,mm
